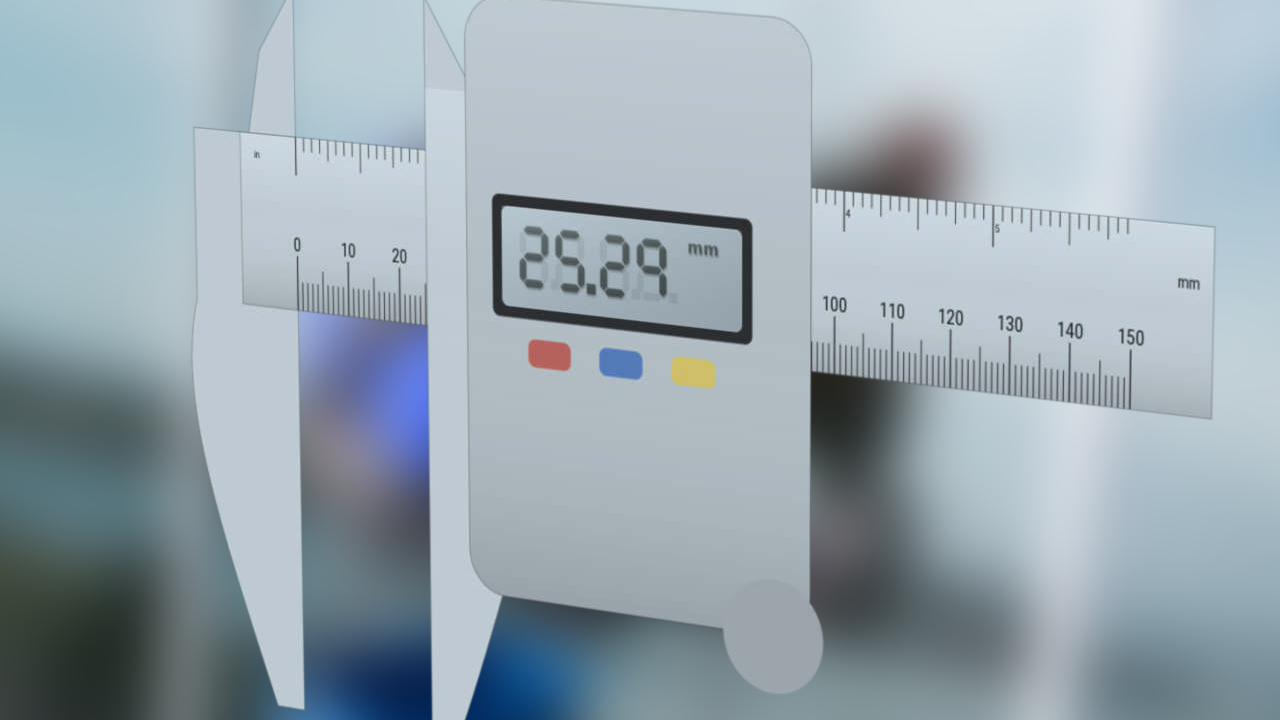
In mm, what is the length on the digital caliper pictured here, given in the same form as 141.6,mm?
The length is 25.29,mm
